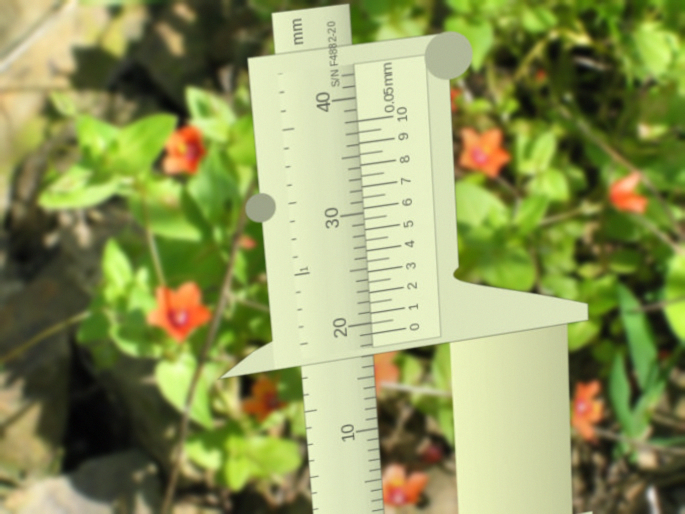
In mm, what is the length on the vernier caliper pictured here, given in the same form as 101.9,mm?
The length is 19.0,mm
